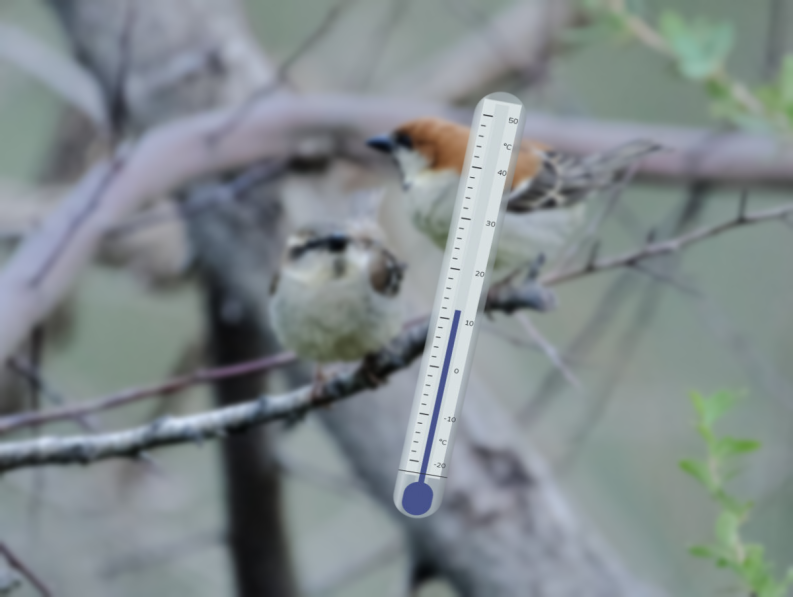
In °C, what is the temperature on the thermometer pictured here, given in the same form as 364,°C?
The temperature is 12,°C
